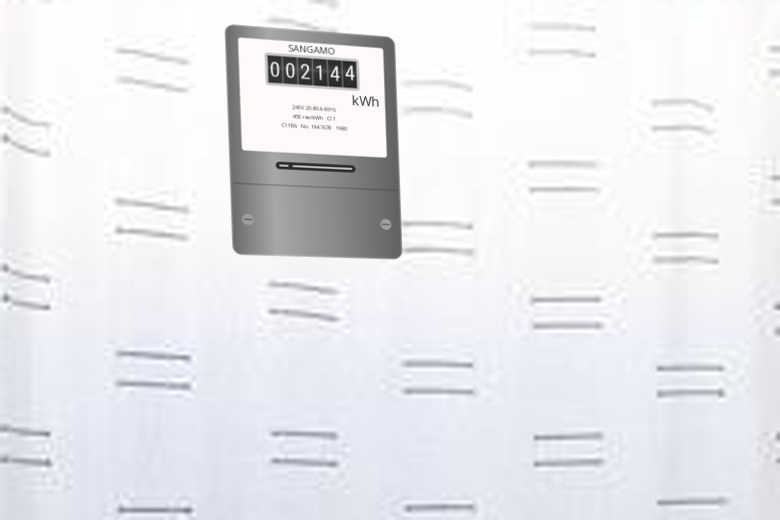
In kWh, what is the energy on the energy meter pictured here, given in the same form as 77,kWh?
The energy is 2144,kWh
